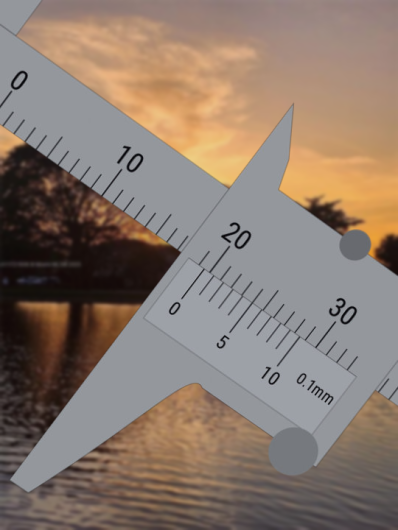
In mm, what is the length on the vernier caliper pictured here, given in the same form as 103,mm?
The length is 19.5,mm
